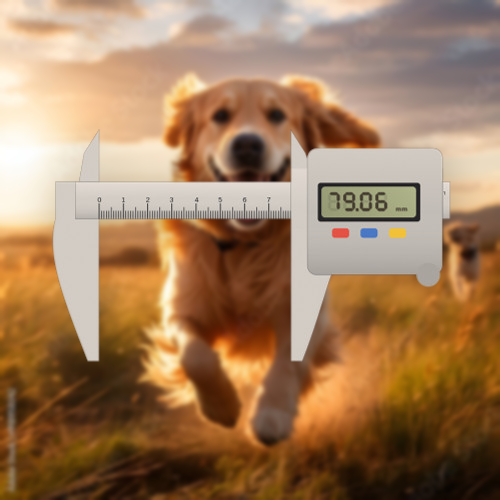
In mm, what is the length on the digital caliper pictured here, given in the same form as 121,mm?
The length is 79.06,mm
